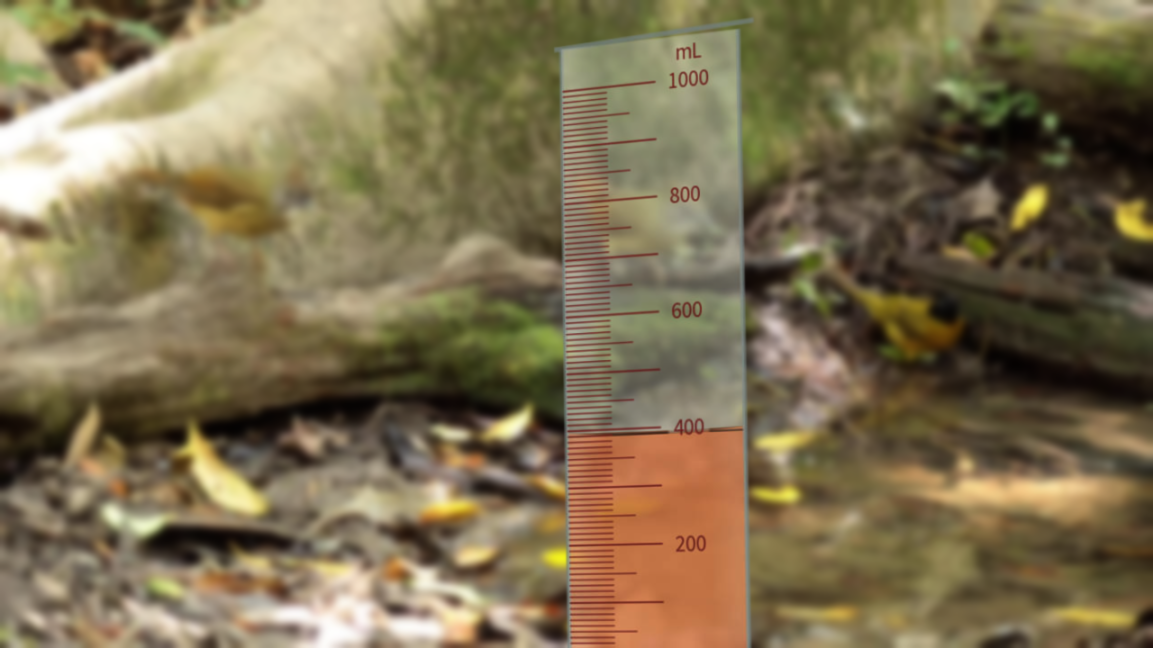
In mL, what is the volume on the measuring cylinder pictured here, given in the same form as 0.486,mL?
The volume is 390,mL
